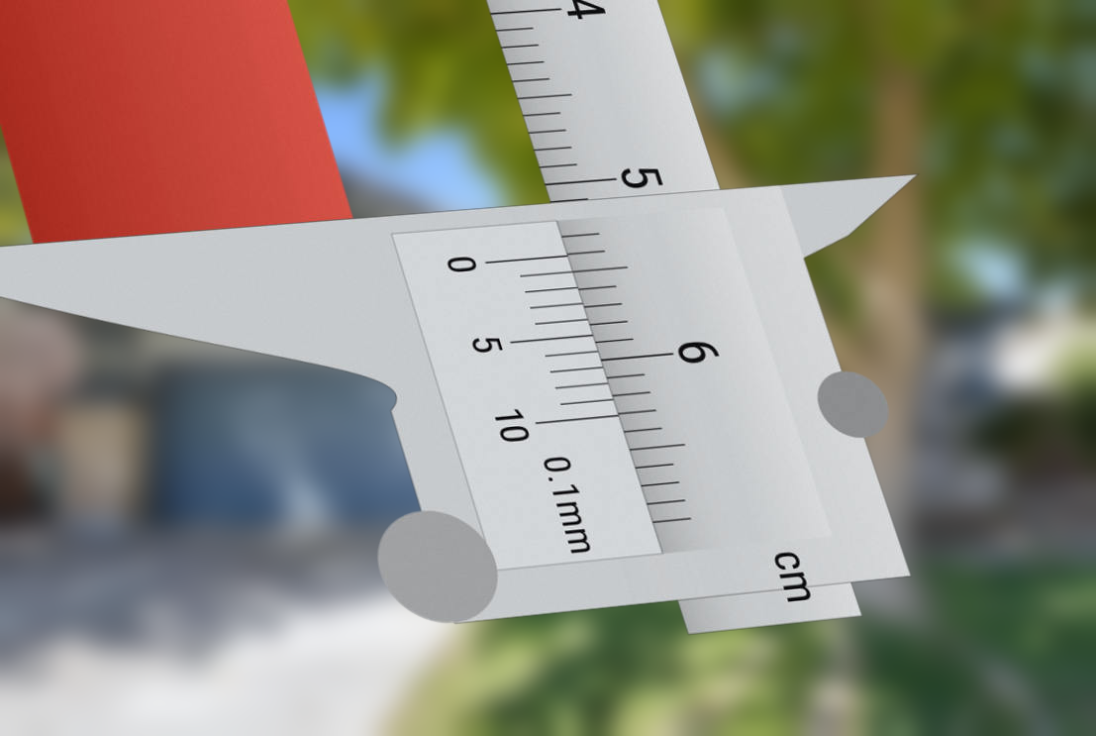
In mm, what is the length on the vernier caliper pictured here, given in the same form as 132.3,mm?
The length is 54.1,mm
